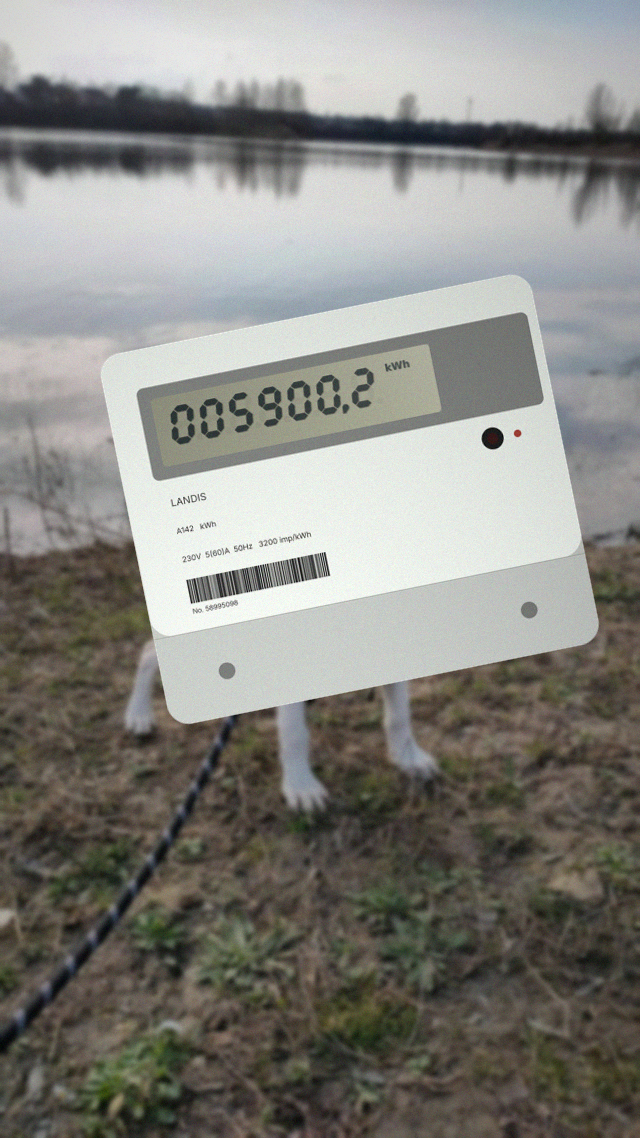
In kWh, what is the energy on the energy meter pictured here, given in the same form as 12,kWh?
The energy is 5900.2,kWh
